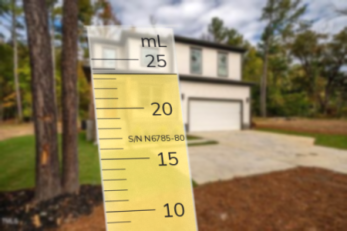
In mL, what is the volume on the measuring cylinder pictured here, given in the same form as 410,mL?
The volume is 23.5,mL
